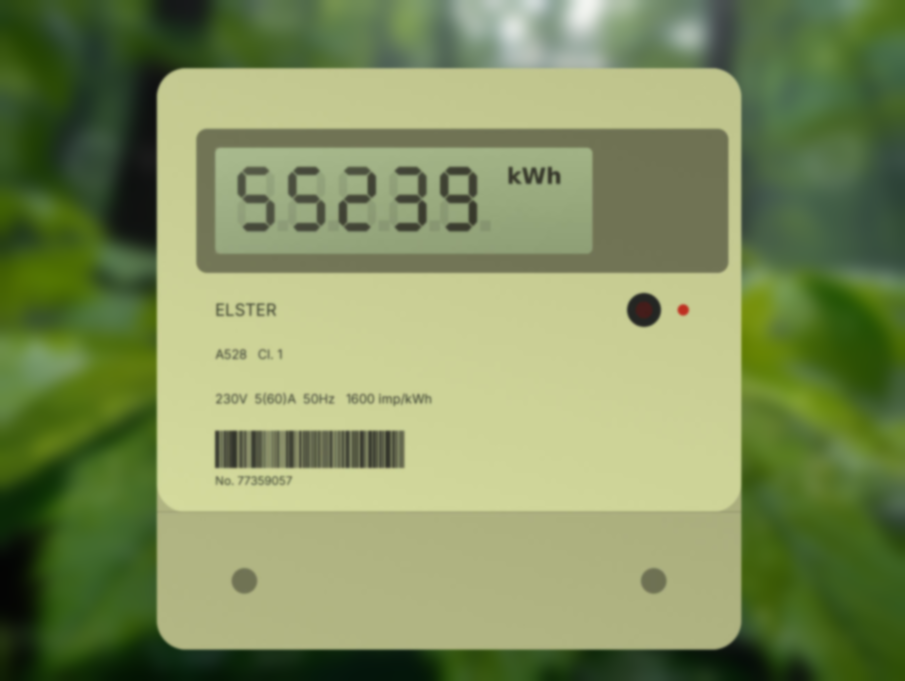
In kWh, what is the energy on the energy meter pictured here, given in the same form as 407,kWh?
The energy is 55239,kWh
